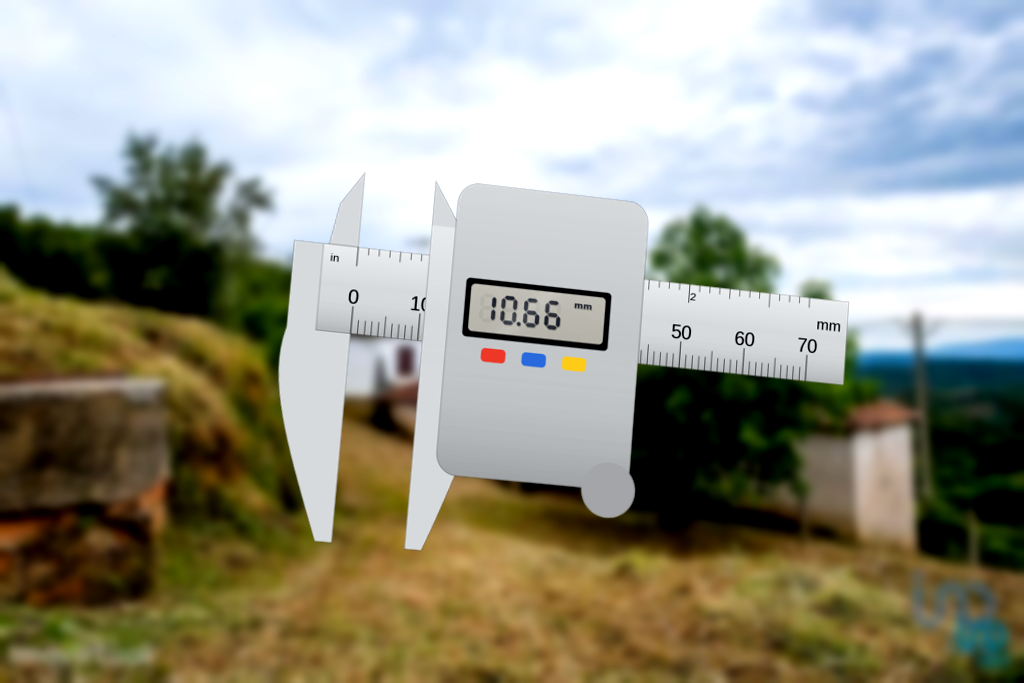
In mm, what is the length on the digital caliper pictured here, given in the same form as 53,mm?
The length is 10.66,mm
